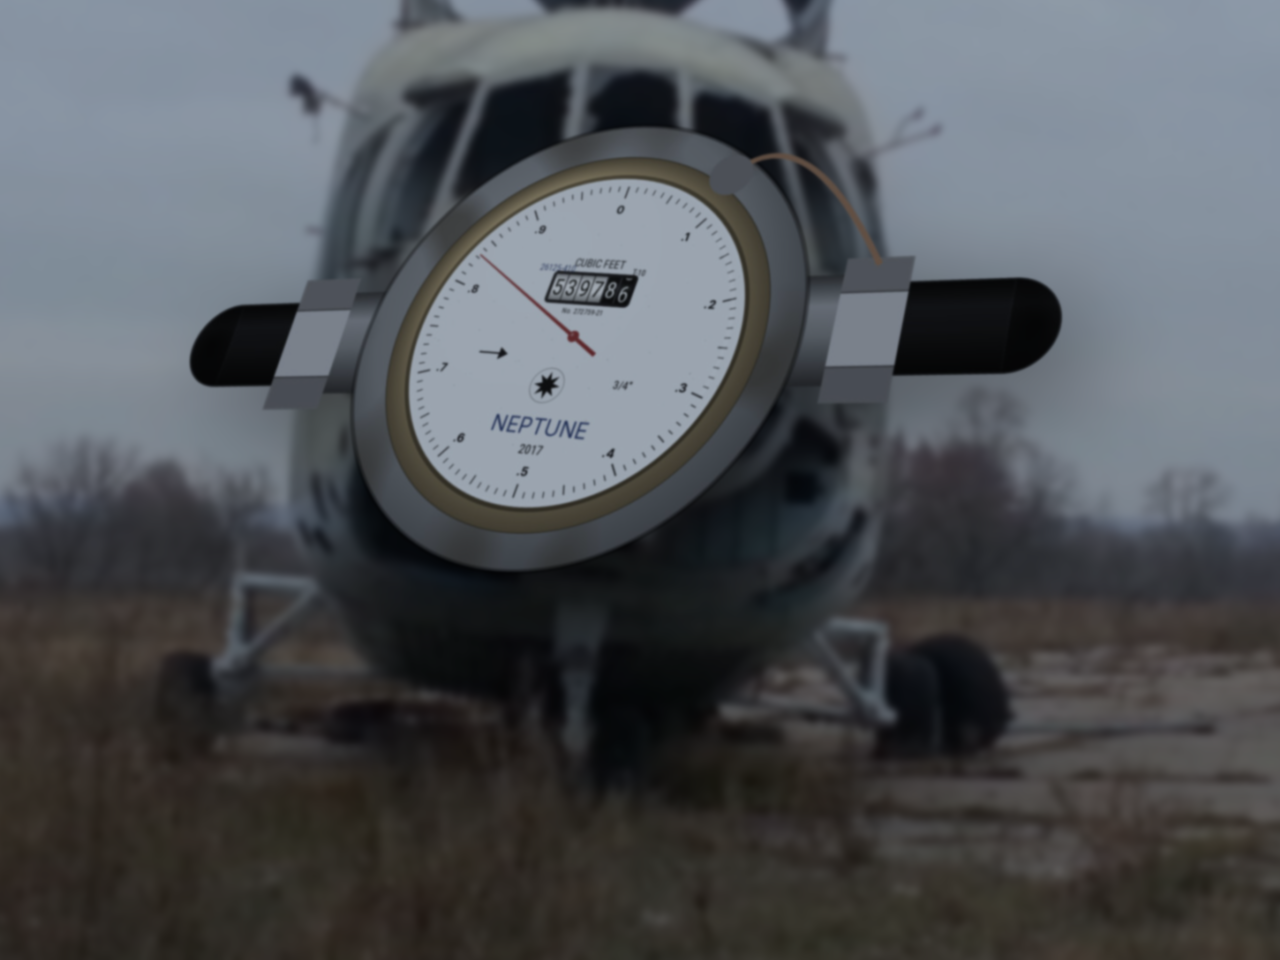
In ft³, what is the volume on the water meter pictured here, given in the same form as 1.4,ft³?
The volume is 539785.83,ft³
